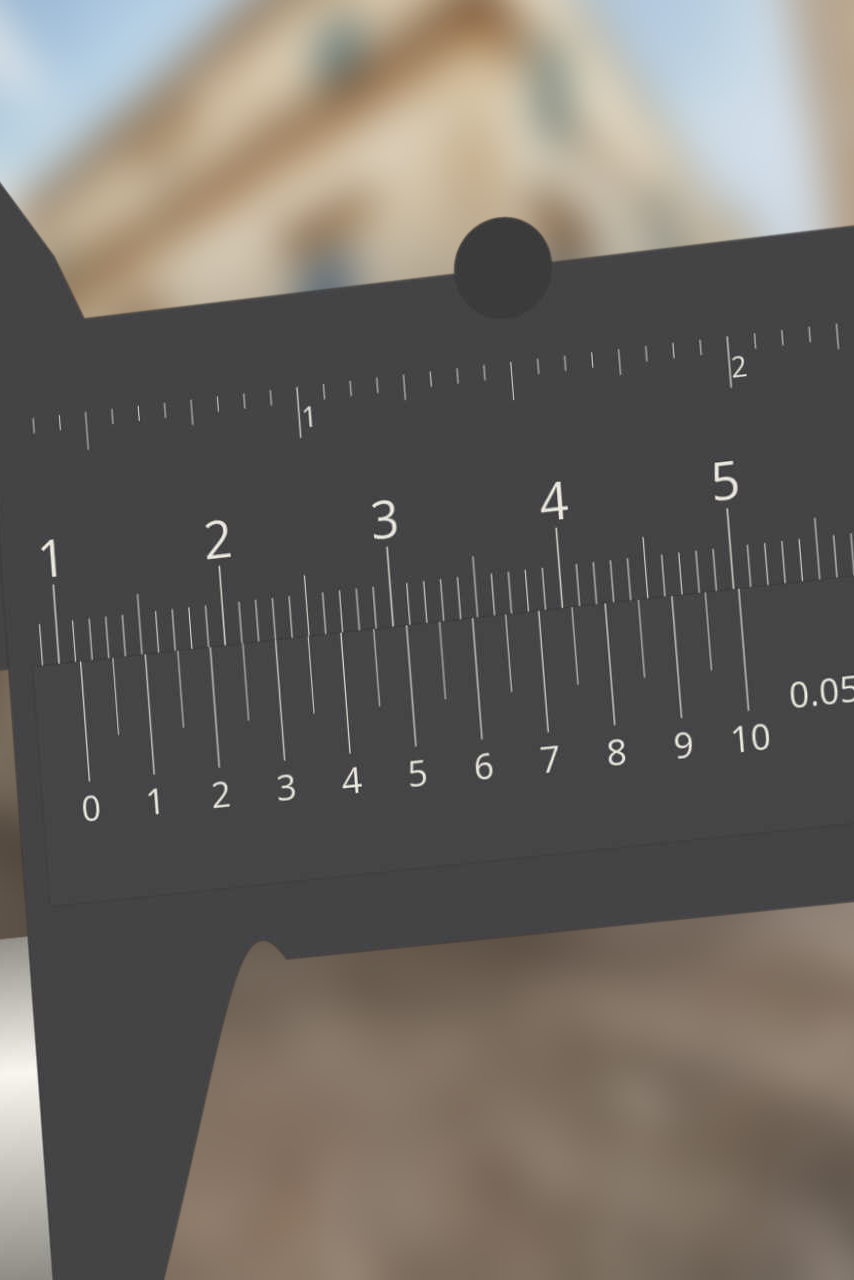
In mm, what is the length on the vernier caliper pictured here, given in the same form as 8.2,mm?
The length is 11.3,mm
